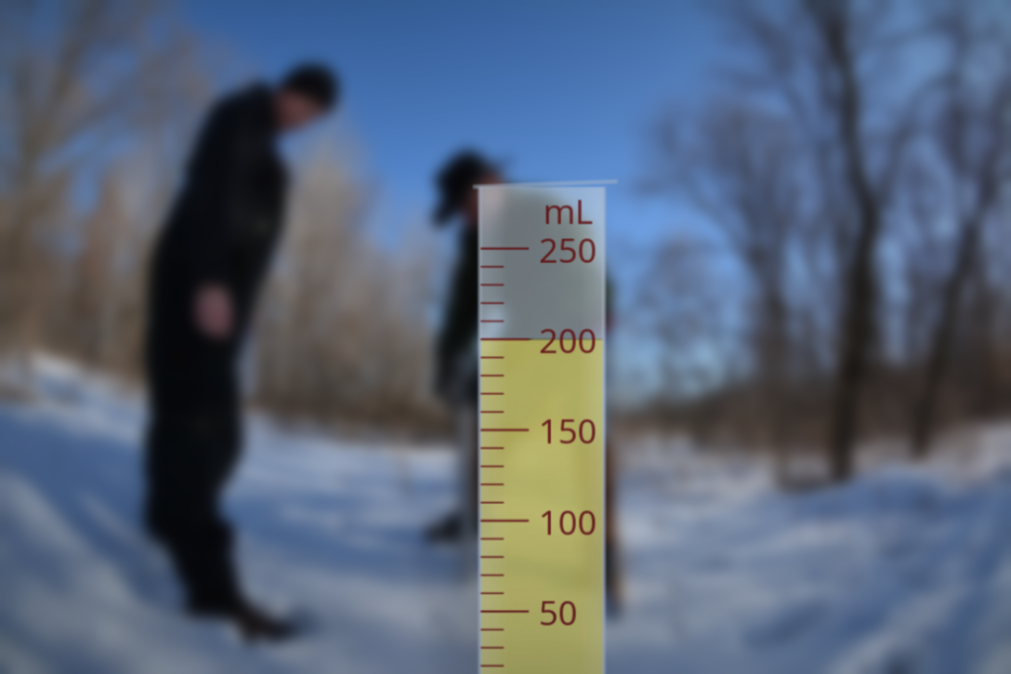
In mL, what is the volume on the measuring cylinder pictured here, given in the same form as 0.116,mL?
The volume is 200,mL
